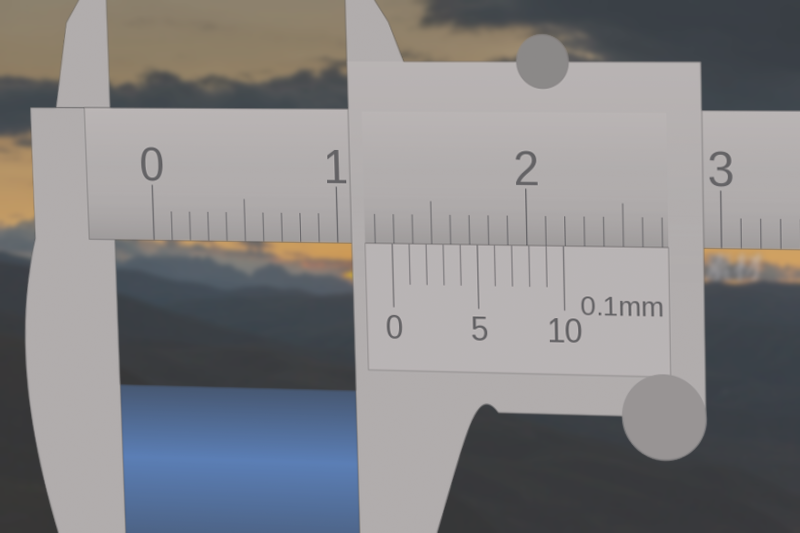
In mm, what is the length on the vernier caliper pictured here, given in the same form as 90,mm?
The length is 12.9,mm
